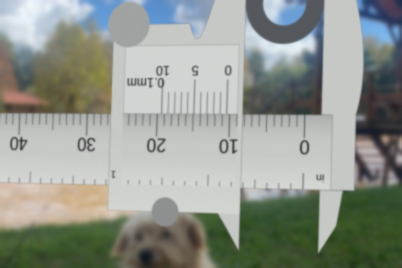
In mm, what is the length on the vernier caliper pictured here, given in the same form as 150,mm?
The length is 10.4,mm
